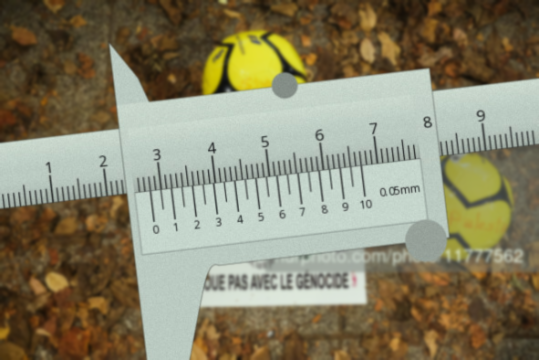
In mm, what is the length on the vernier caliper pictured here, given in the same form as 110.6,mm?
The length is 28.0,mm
